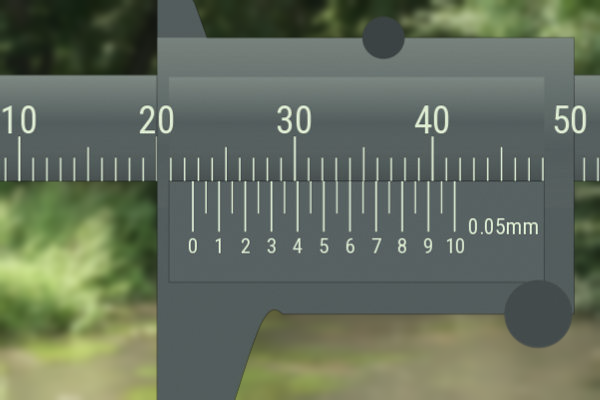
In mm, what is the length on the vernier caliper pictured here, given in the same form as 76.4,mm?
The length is 22.6,mm
